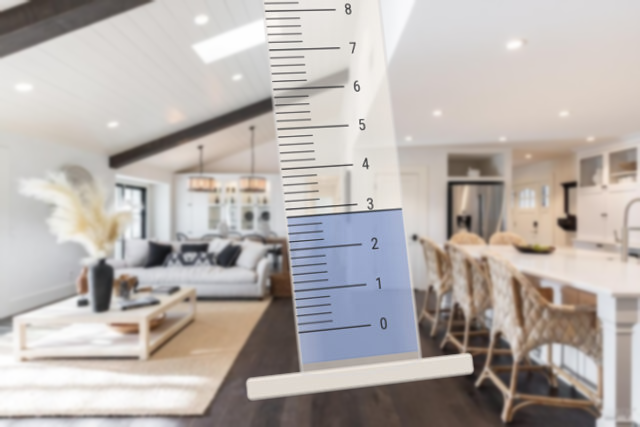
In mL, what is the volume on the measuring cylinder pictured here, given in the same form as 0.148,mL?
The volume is 2.8,mL
